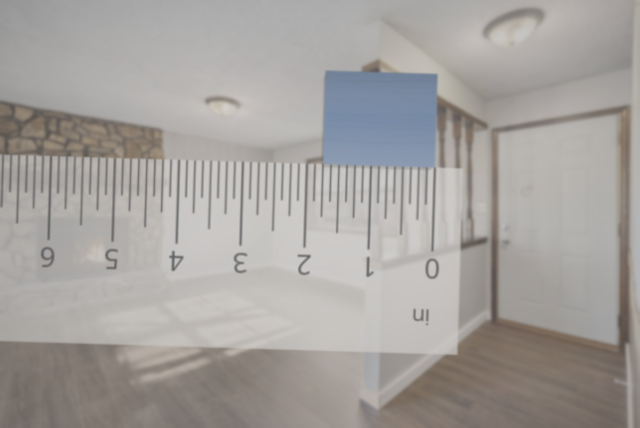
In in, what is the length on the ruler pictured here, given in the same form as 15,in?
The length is 1.75,in
